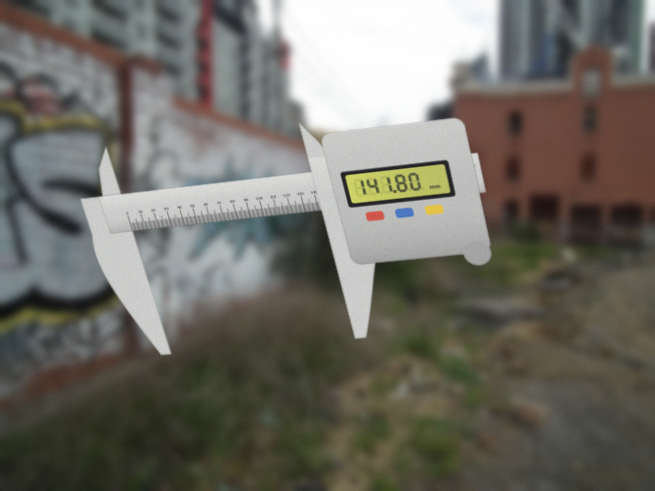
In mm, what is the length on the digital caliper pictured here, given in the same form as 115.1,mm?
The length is 141.80,mm
